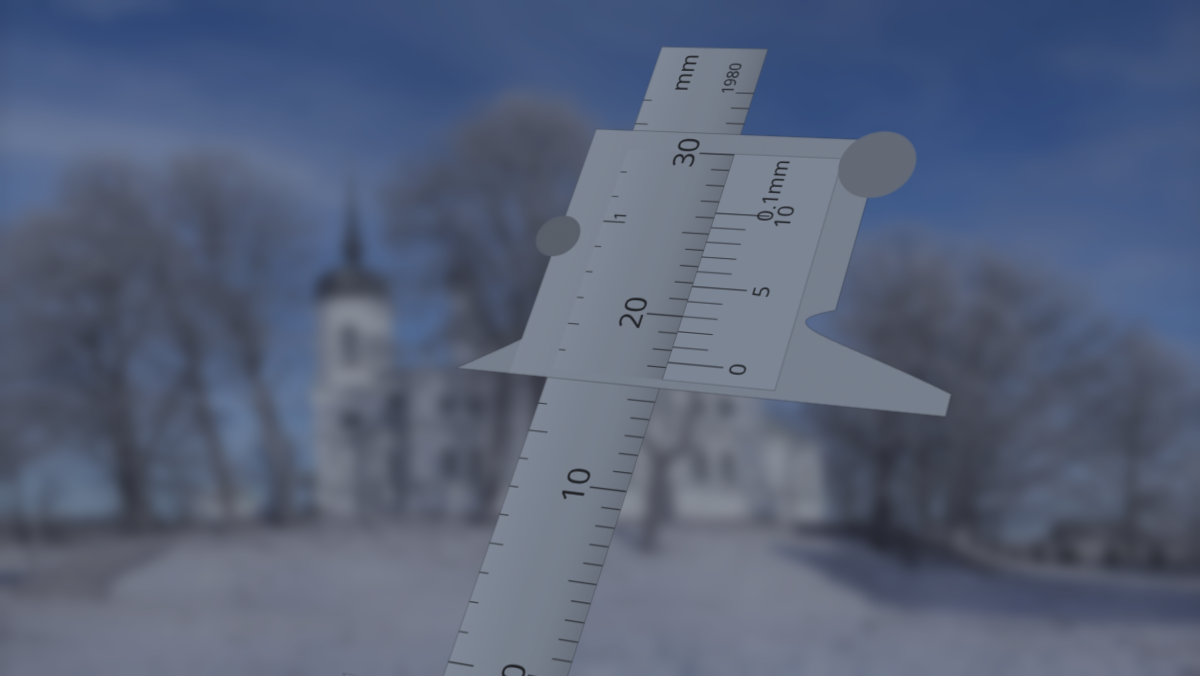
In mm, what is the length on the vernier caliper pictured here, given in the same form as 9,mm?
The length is 17.3,mm
